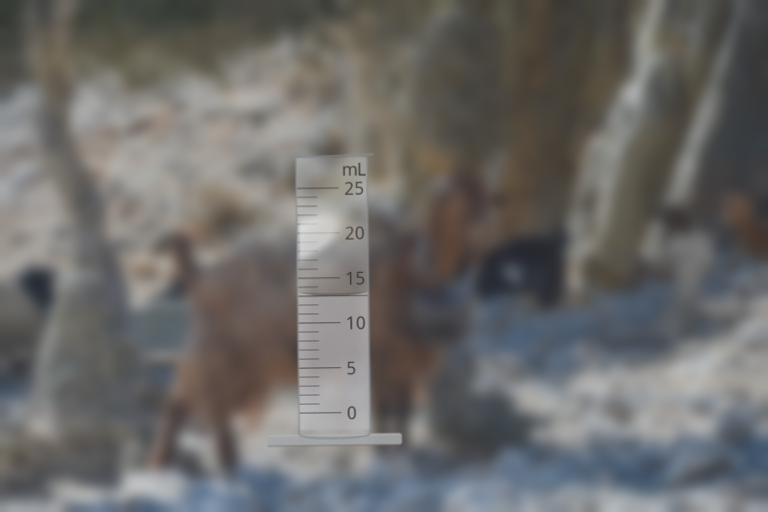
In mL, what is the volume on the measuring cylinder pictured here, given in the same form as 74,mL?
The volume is 13,mL
